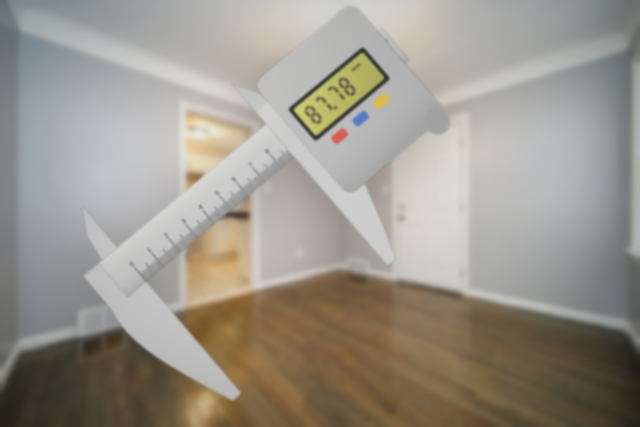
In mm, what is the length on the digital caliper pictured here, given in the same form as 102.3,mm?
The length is 87.78,mm
